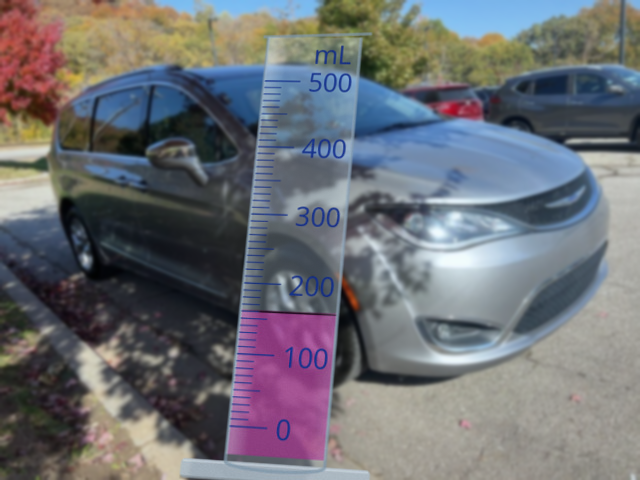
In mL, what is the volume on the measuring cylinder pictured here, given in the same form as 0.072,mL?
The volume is 160,mL
